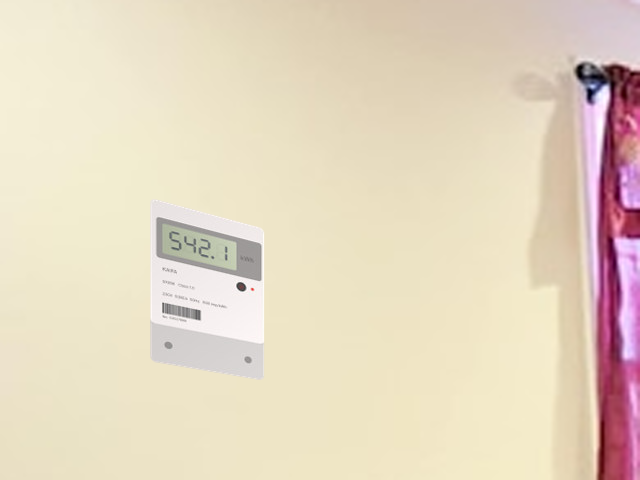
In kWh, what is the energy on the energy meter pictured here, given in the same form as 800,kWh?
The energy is 542.1,kWh
